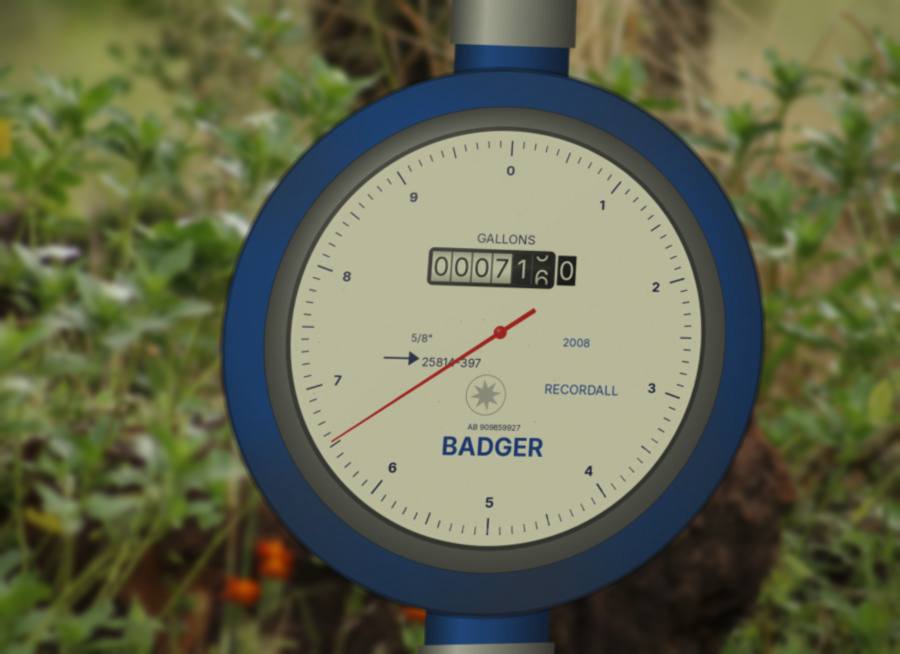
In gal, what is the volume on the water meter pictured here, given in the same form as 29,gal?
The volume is 7156.5,gal
